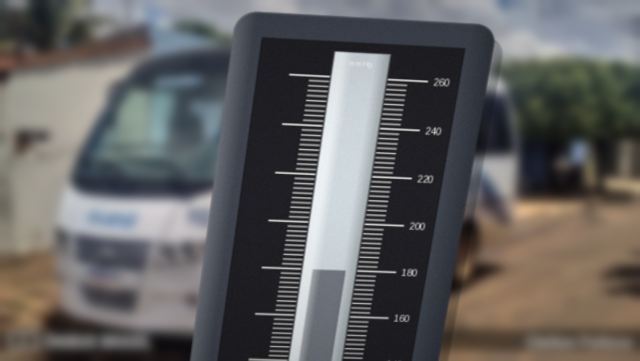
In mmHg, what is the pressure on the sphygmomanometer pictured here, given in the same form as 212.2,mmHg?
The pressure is 180,mmHg
